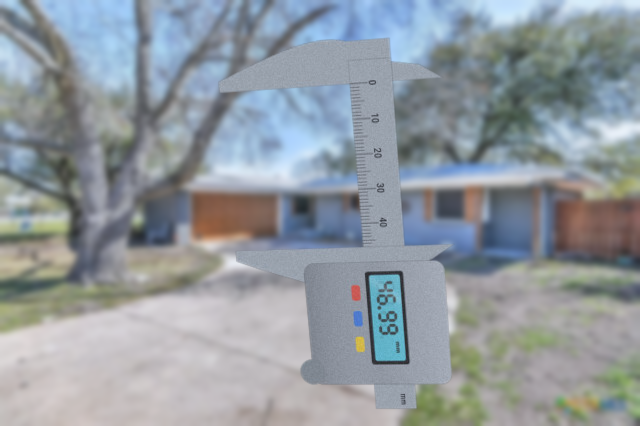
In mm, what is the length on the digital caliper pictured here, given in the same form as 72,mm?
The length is 46.99,mm
